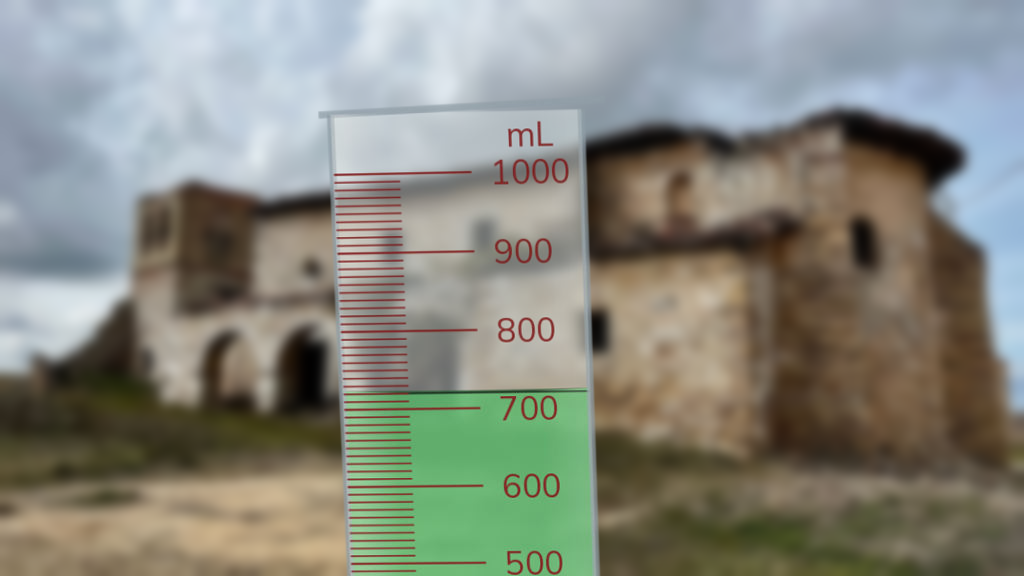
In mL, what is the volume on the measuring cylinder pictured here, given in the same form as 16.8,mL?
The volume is 720,mL
